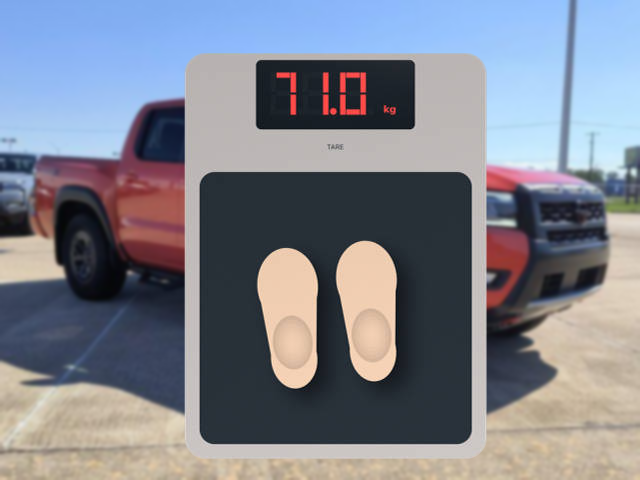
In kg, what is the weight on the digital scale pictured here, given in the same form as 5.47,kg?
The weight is 71.0,kg
